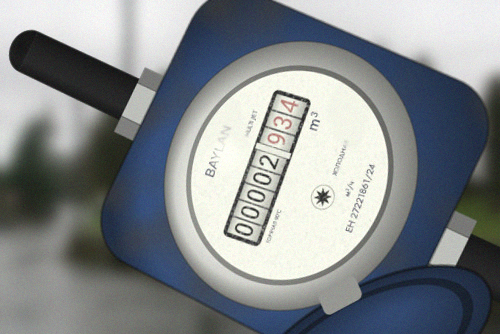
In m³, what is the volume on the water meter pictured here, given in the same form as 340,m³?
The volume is 2.934,m³
